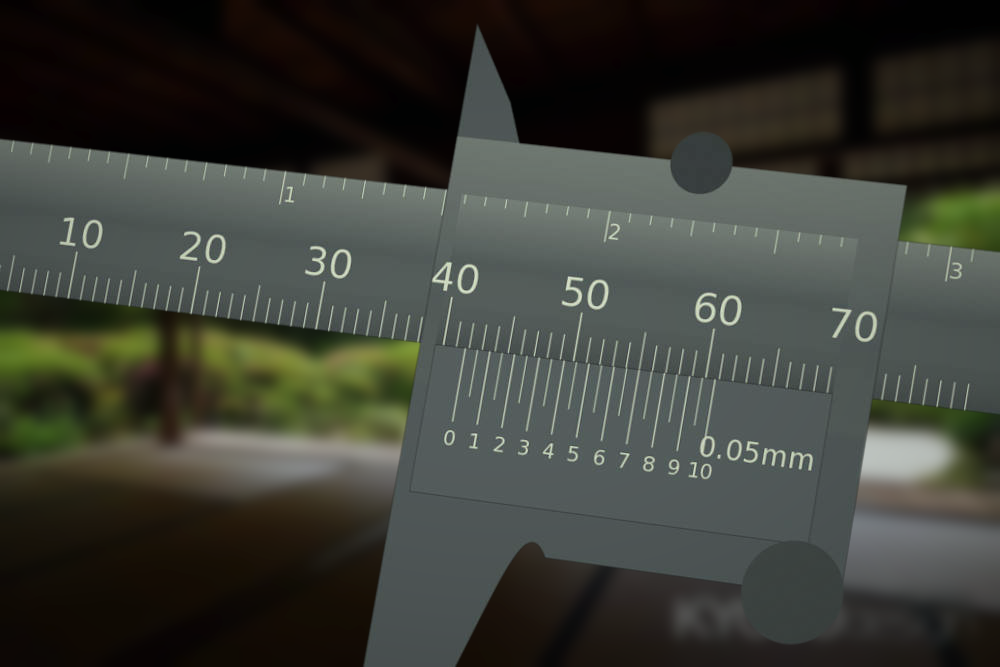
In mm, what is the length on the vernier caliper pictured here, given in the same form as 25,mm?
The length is 41.7,mm
